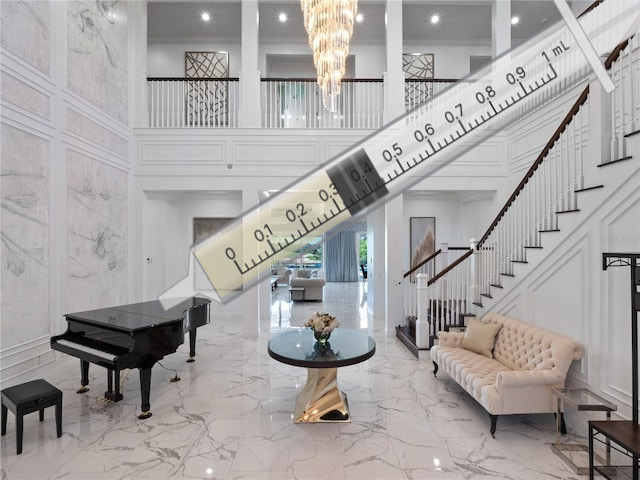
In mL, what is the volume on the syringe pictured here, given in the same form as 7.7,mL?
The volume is 0.32,mL
